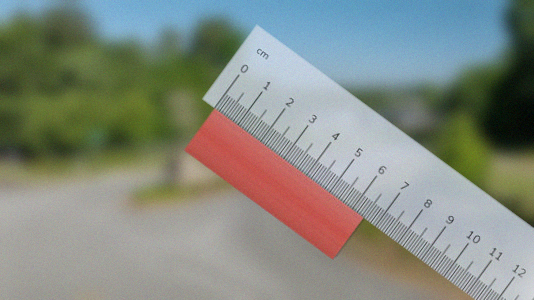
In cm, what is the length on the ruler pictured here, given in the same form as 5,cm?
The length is 6.5,cm
